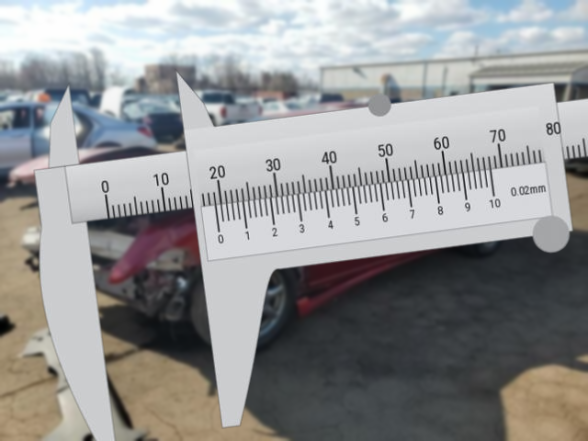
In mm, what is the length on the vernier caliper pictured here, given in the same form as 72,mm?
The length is 19.0,mm
